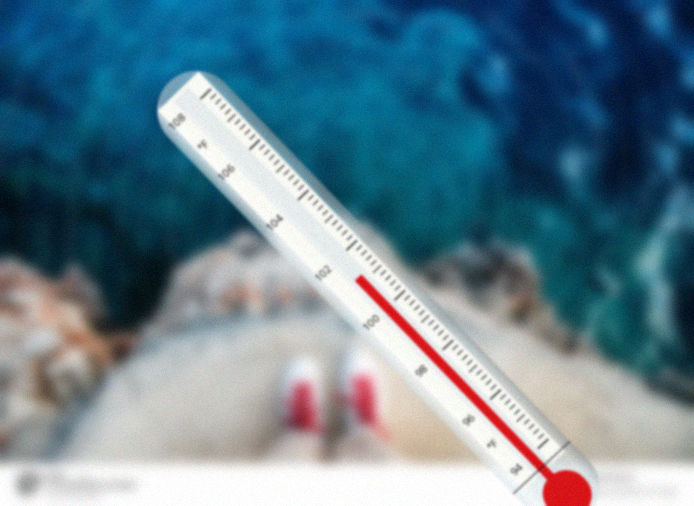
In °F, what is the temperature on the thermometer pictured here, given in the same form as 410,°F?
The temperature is 101.2,°F
